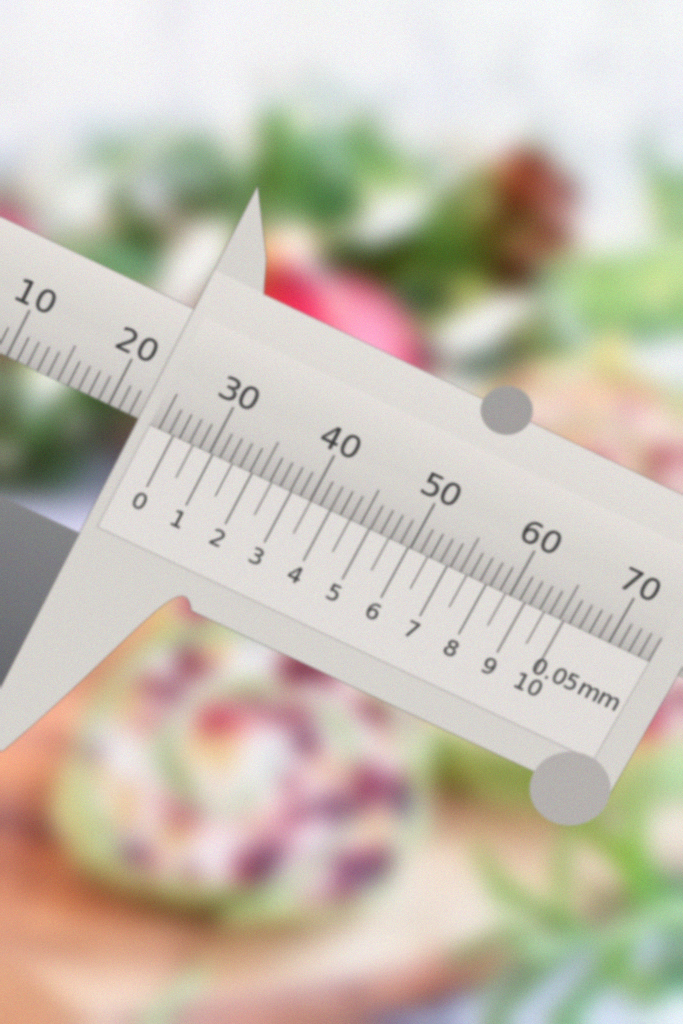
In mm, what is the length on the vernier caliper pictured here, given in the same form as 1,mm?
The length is 26.4,mm
